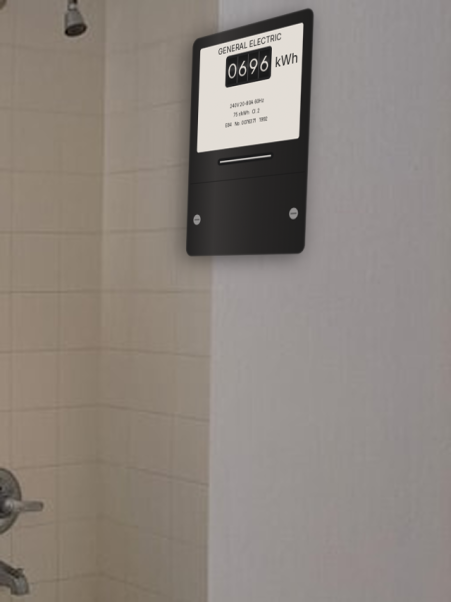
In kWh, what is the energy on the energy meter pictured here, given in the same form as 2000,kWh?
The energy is 696,kWh
